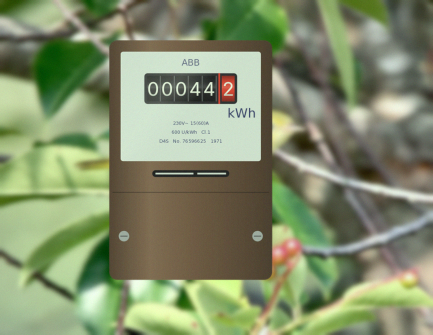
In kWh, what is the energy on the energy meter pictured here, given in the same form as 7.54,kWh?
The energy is 44.2,kWh
